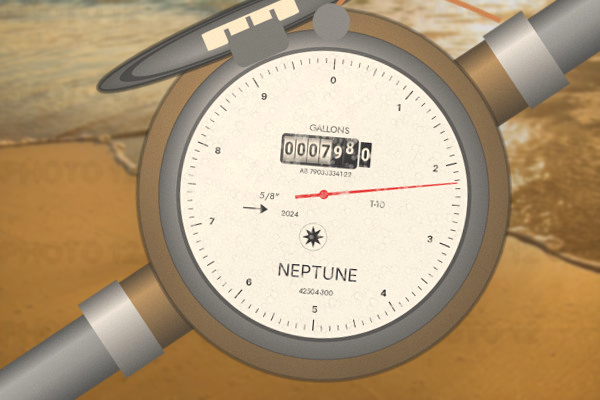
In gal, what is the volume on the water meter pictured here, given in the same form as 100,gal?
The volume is 7982.2,gal
